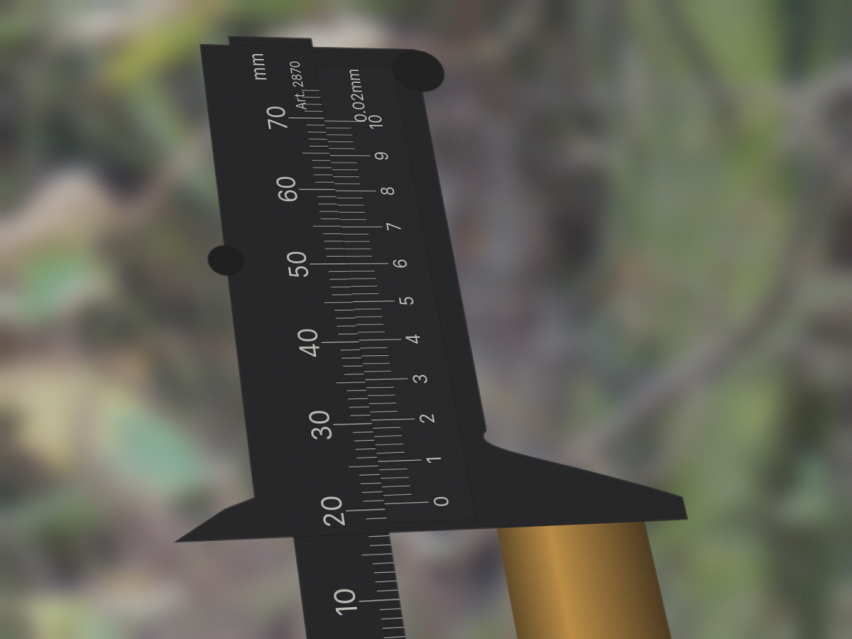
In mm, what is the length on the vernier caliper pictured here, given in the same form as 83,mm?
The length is 20.6,mm
